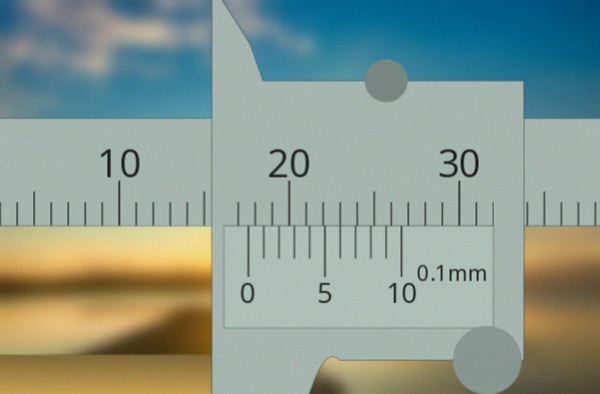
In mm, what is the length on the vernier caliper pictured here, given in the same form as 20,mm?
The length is 17.6,mm
